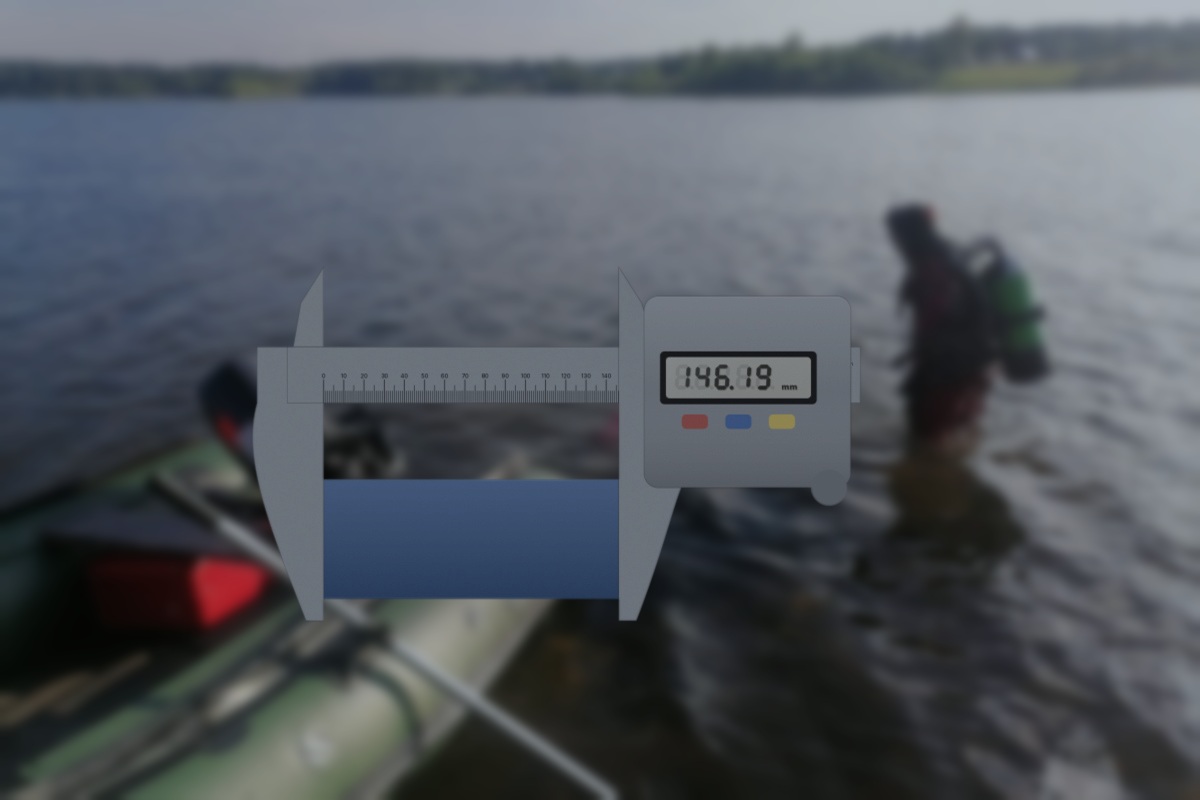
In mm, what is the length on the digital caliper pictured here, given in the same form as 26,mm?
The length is 146.19,mm
